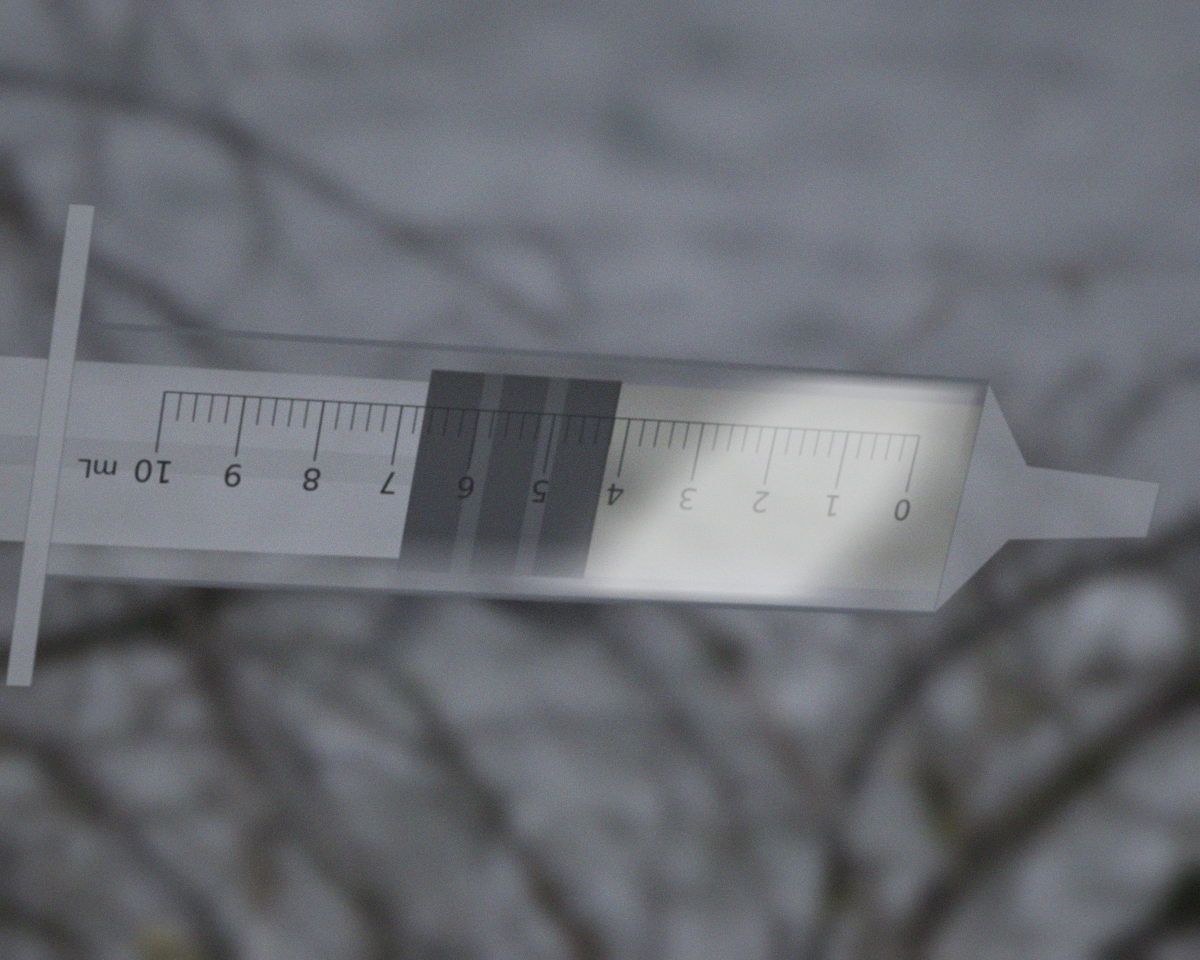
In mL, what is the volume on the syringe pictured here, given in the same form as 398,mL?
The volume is 4.2,mL
